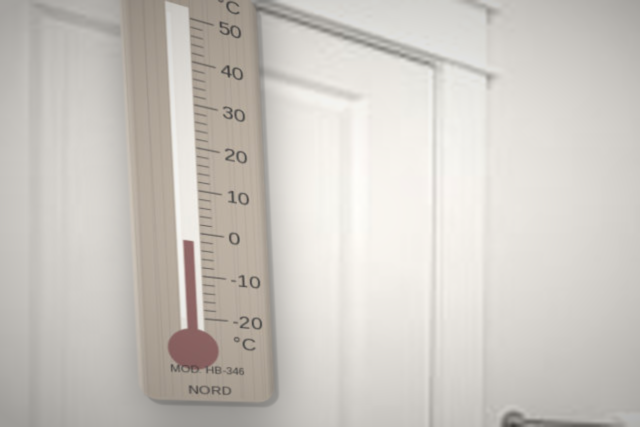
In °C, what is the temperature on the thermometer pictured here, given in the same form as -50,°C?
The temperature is -2,°C
